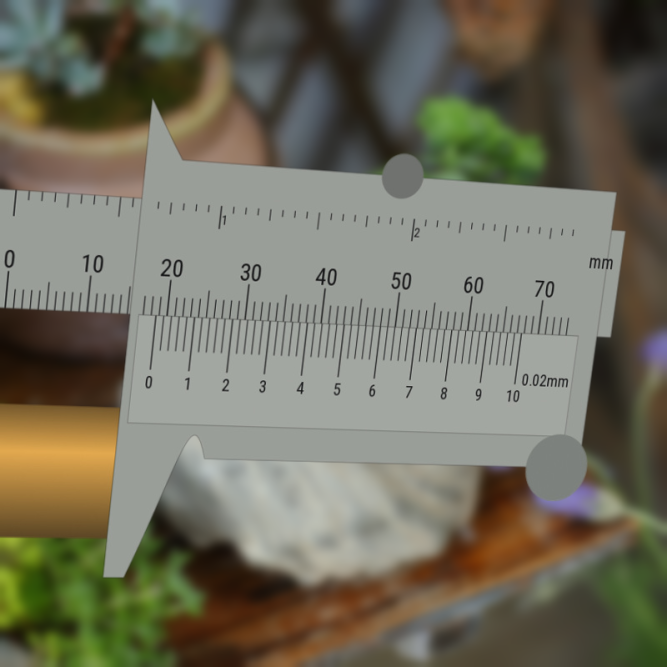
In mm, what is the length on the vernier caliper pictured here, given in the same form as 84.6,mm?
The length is 18.6,mm
